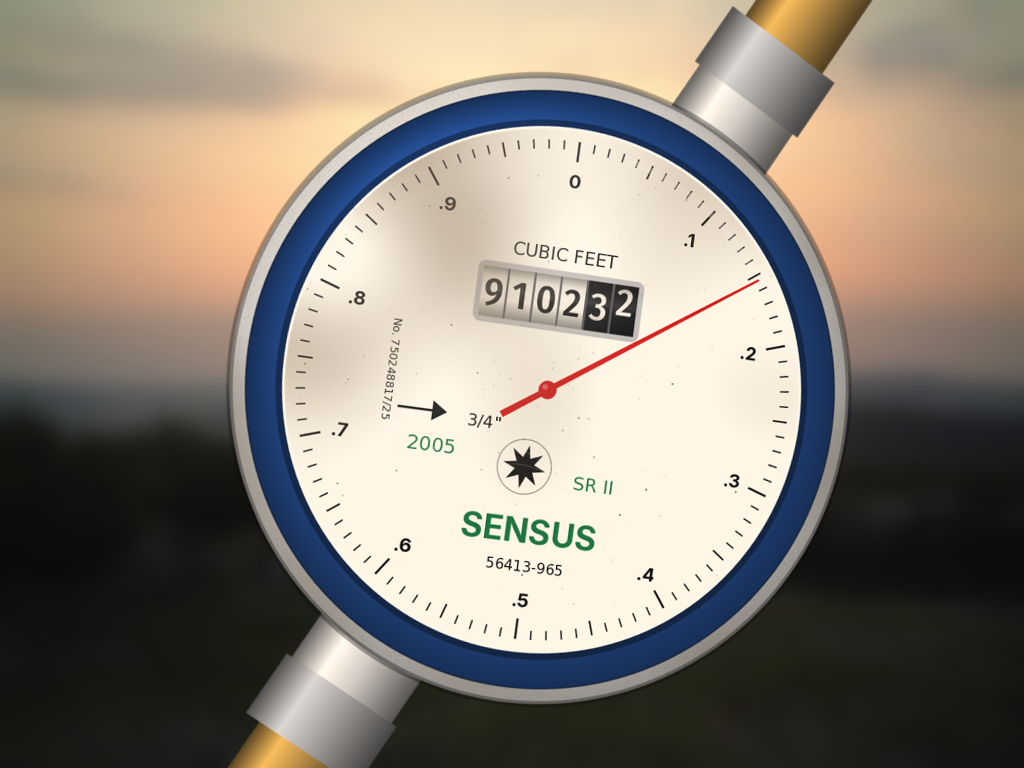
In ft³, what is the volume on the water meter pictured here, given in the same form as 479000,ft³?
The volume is 910232.15,ft³
